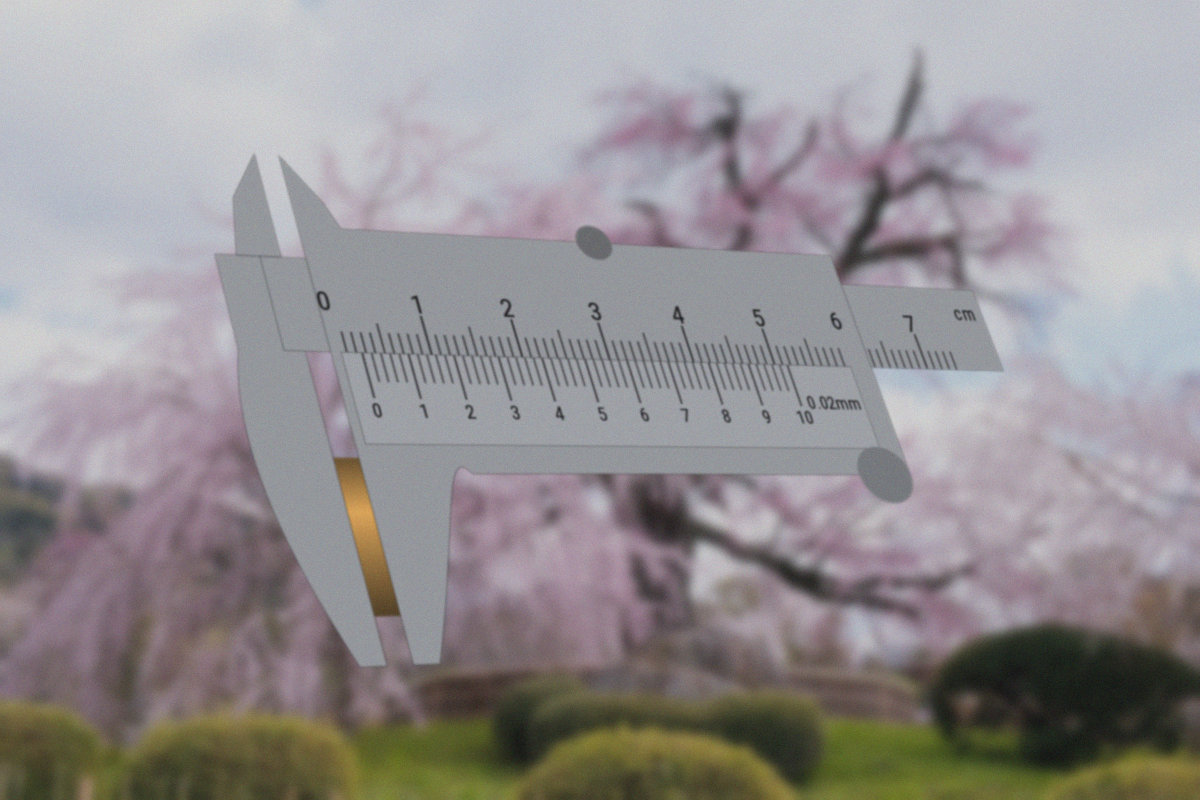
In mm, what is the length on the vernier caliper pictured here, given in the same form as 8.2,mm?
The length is 2.6,mm
